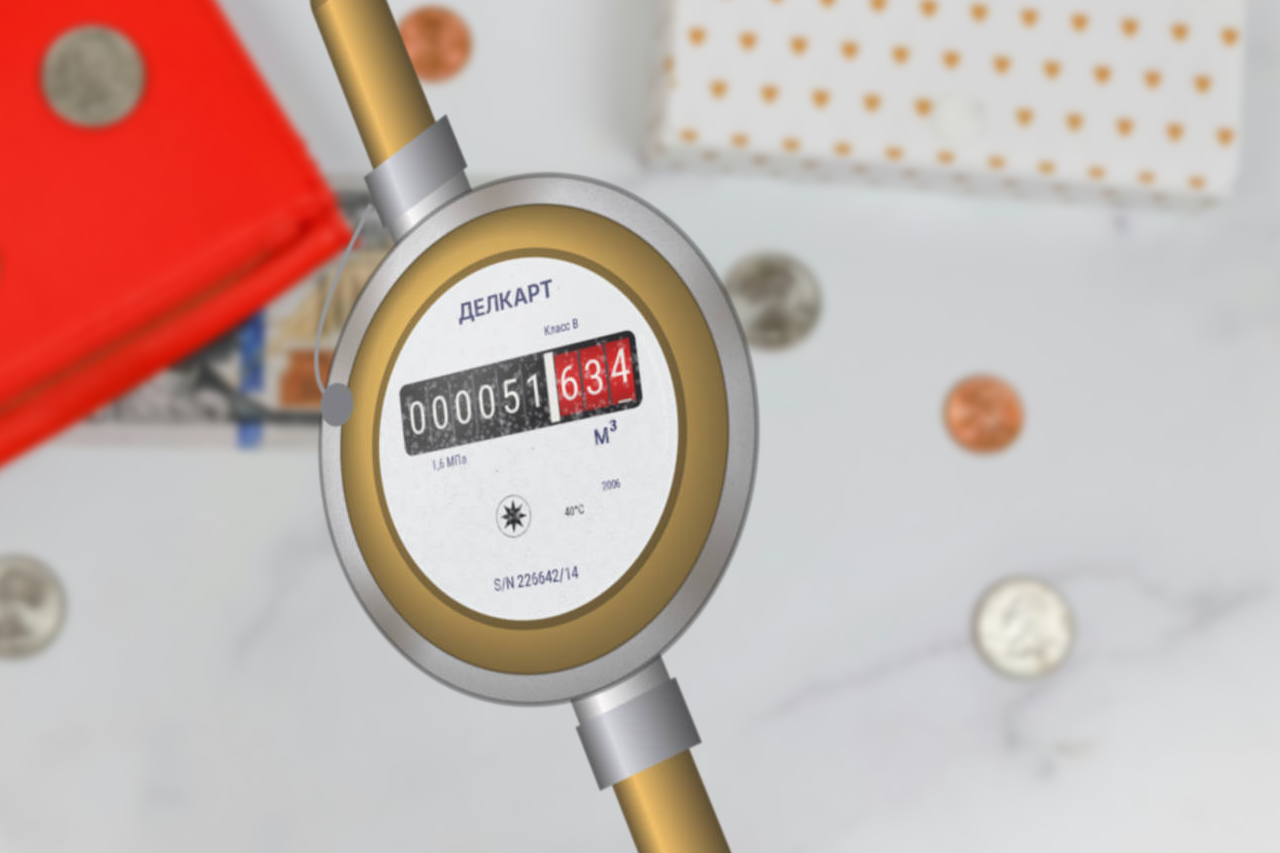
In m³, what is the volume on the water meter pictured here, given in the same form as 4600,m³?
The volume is 51.634,m³
